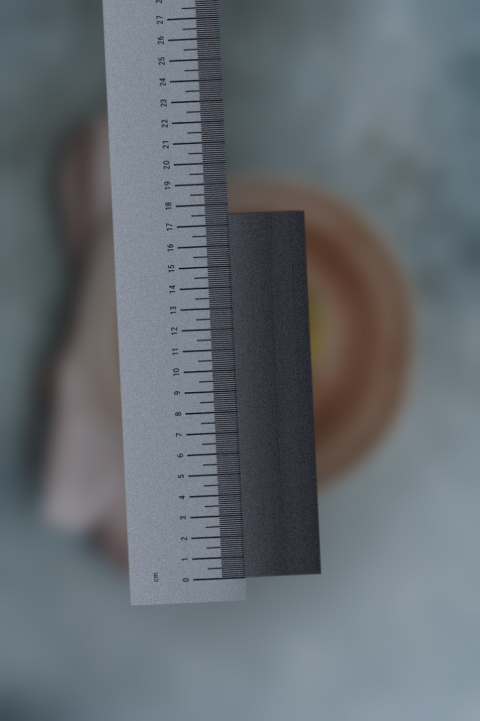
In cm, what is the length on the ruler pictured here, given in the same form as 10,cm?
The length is 17.5,cm
